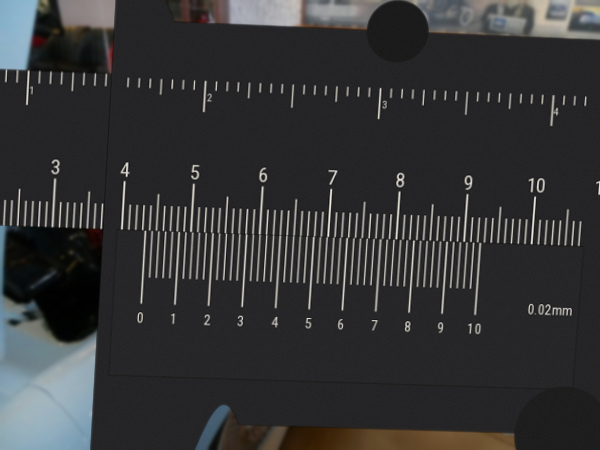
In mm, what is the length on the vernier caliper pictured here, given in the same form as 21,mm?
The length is 43.4,mm
